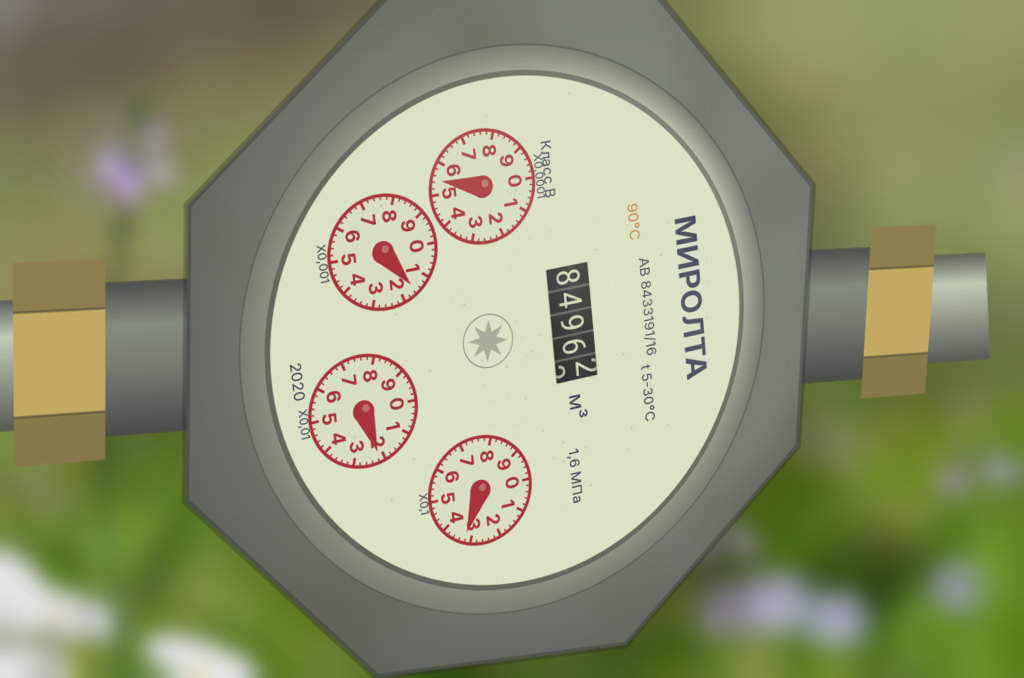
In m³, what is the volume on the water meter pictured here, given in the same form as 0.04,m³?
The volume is 84962.3215,m³
